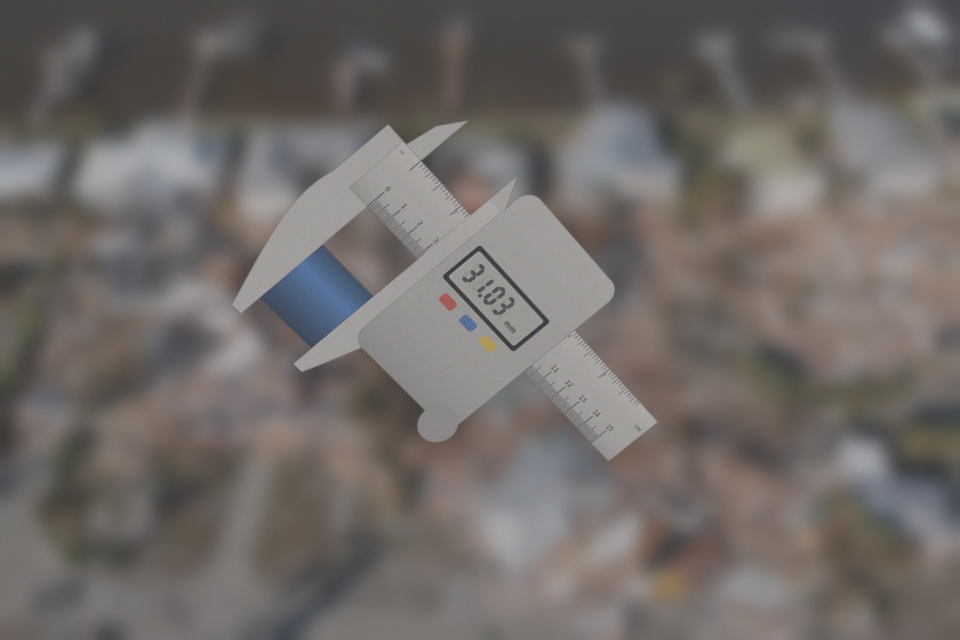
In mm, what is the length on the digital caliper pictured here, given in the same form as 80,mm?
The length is 31.03,mm
